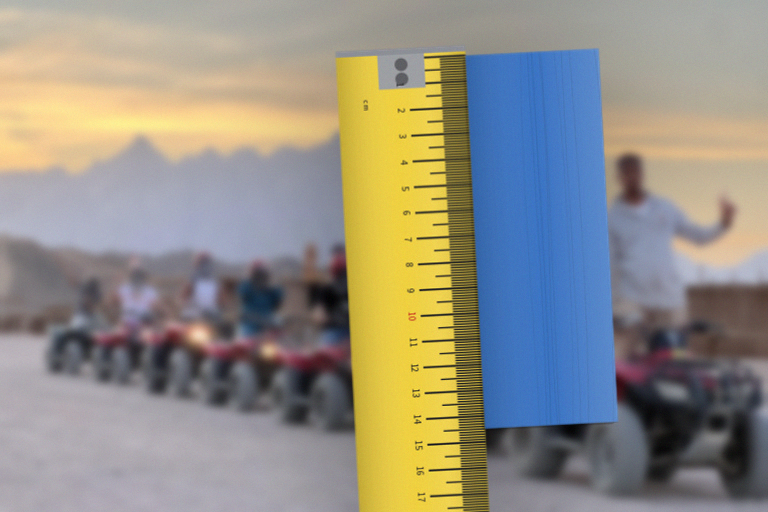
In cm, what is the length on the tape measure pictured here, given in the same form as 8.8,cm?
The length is 14.5,cm
